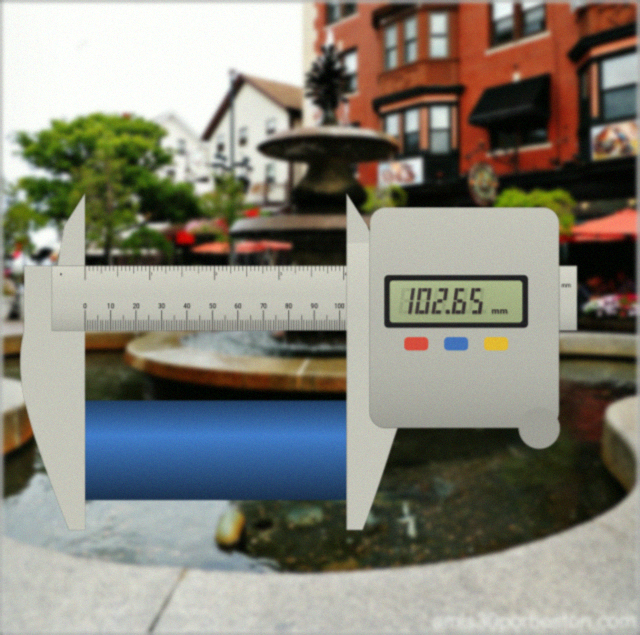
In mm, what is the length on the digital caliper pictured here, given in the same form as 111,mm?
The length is 102.65,mm
